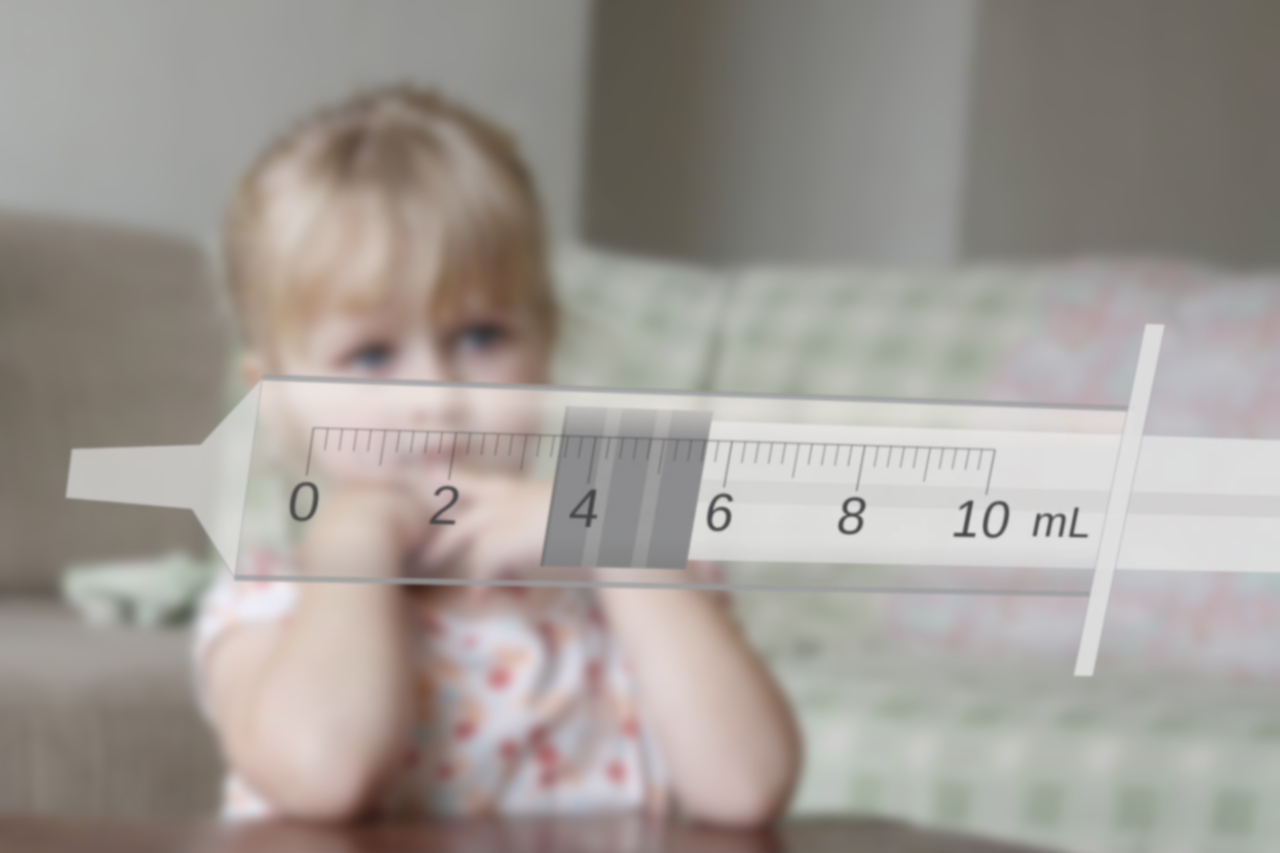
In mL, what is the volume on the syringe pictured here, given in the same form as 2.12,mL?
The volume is 3.5,mL
